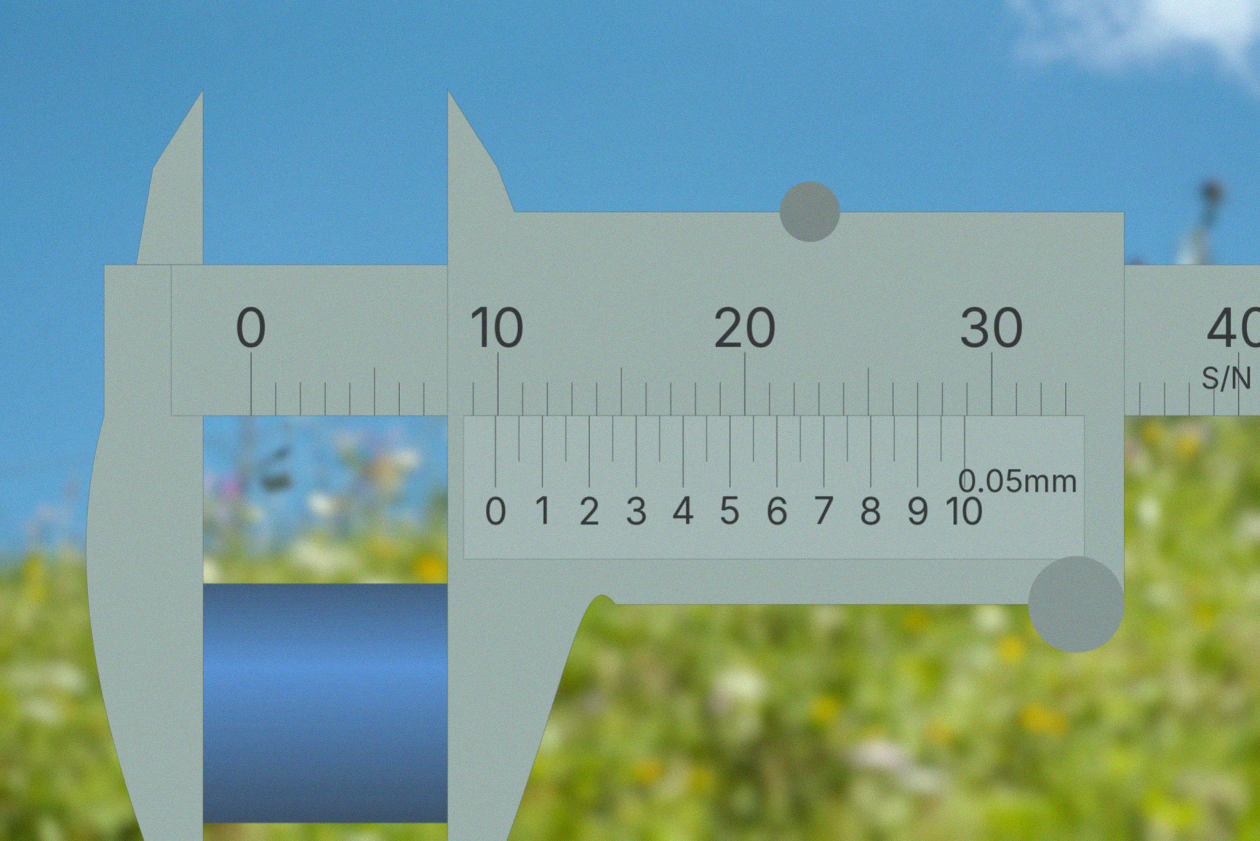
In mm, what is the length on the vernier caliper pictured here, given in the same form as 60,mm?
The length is 9.90,mm
